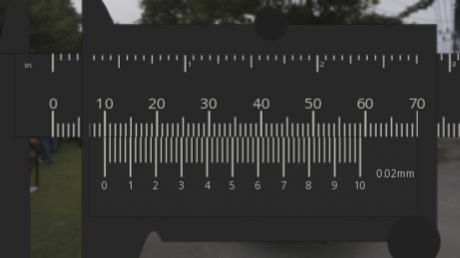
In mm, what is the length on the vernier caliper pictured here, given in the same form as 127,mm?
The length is 10.0,mm
